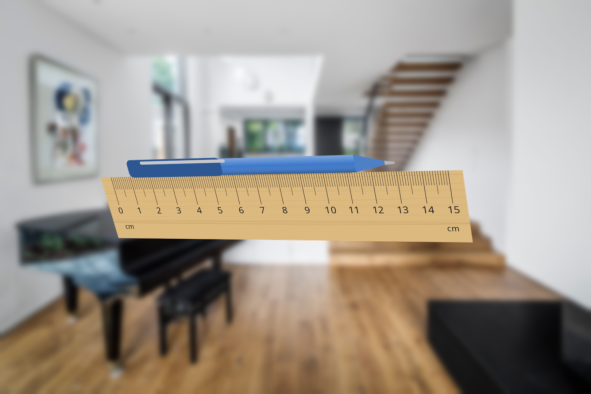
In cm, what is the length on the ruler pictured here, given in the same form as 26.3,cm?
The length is 12,cm
